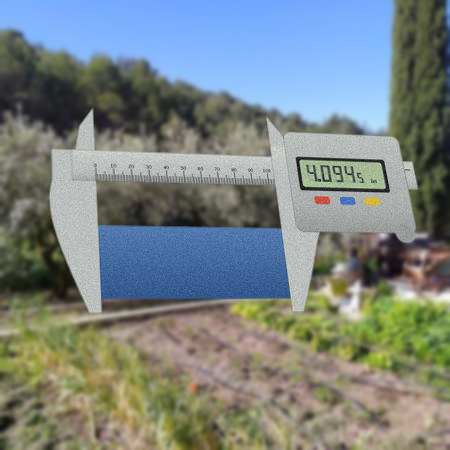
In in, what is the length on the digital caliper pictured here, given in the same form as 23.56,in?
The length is 4.0945,in
